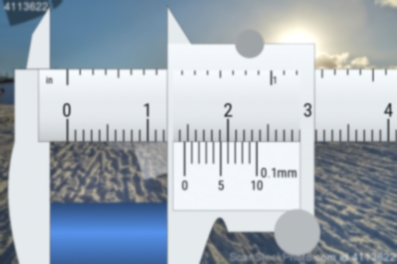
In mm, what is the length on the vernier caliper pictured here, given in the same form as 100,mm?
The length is 14.6,mm
